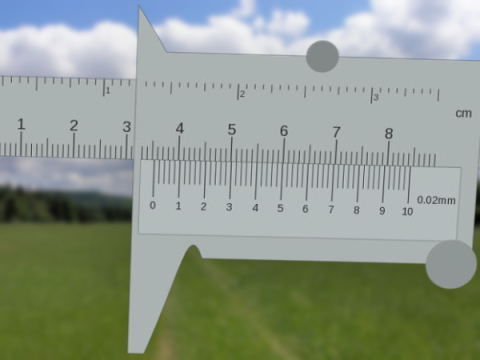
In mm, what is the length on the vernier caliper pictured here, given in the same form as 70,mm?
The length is 35.4,mm
